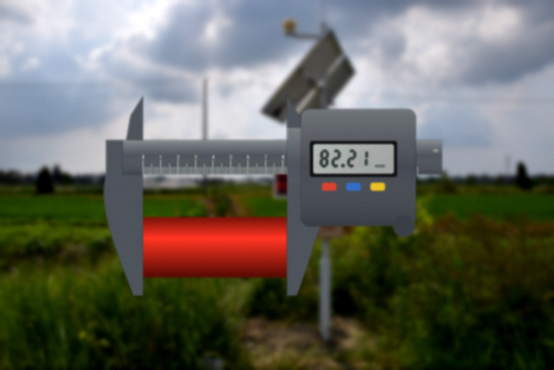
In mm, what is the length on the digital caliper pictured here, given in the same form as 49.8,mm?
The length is 82.21,mm
